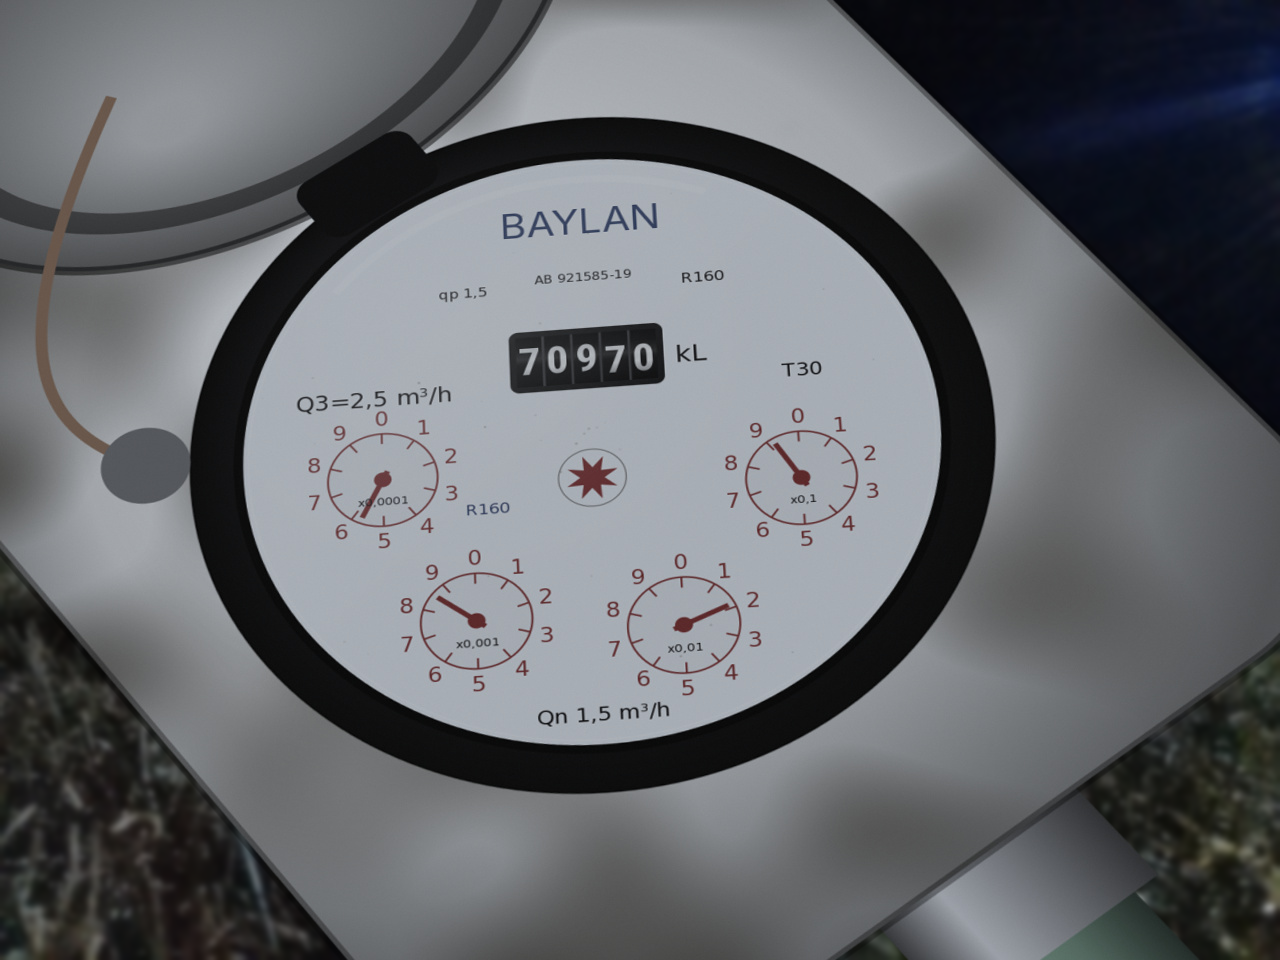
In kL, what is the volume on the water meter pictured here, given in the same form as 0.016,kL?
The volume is 70969.9185,kL
